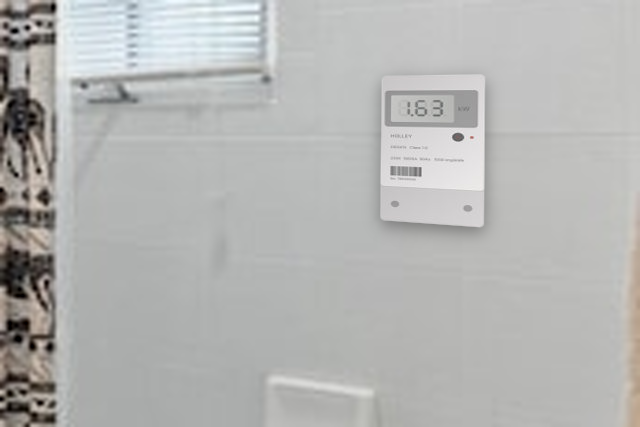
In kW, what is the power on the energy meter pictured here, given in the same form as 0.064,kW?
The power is 1.63,kW
